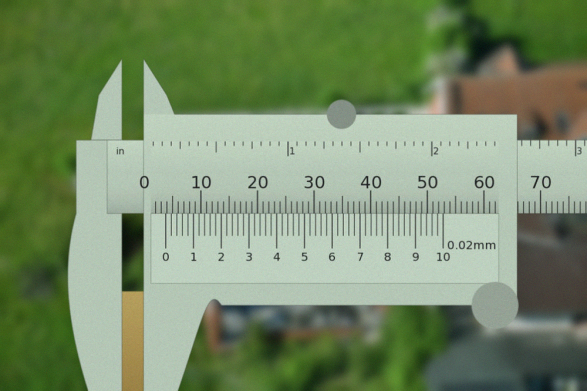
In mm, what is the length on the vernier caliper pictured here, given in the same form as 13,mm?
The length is 3.8,mm
